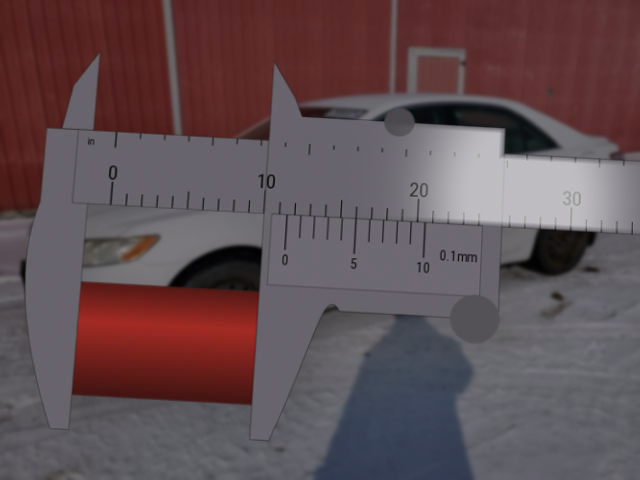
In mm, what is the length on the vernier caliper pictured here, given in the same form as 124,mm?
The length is 11.5,mm
